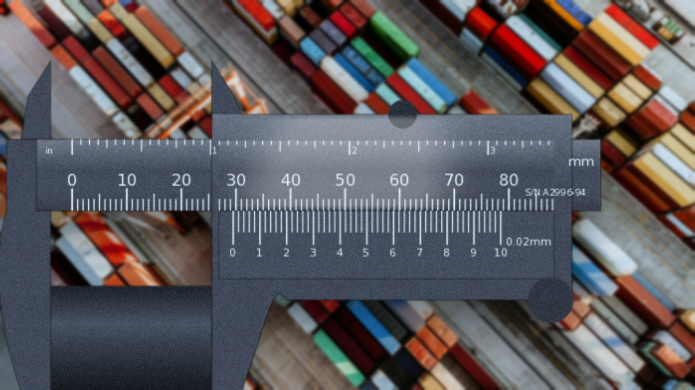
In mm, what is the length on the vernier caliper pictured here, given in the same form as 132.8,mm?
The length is 29.5,mm
